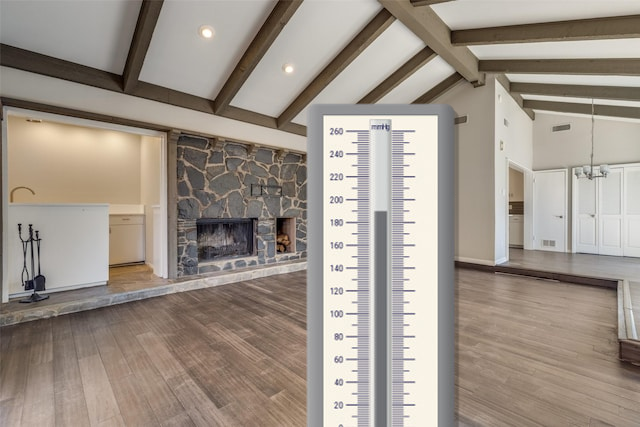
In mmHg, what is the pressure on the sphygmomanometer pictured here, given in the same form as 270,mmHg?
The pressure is 190,mmHg
